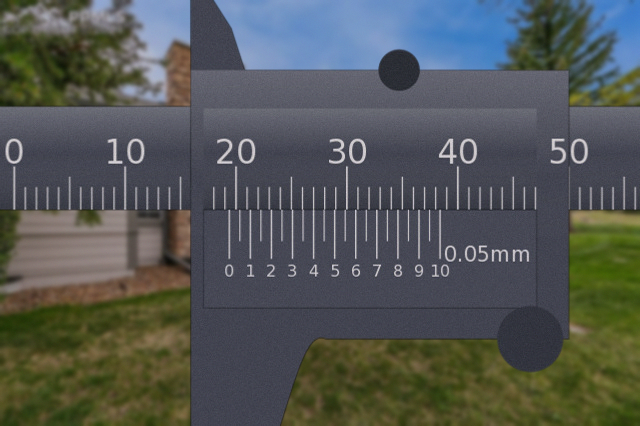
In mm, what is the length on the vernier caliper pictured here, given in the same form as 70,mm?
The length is 19.4,mm
